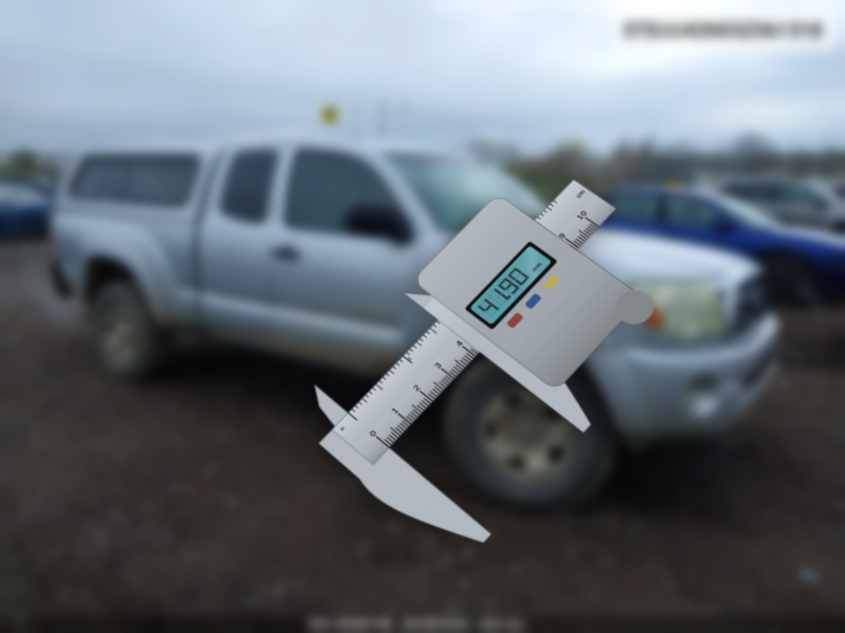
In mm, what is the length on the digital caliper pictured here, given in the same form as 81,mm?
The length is 41.90,mm
